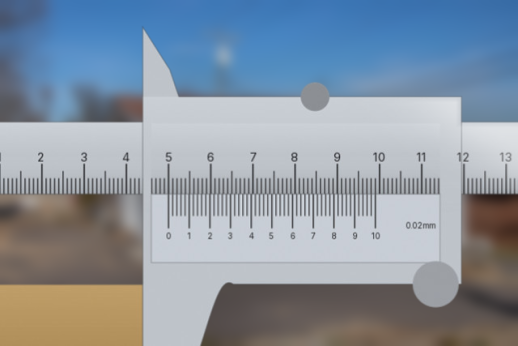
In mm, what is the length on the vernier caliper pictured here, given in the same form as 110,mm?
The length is 50.0,mm
